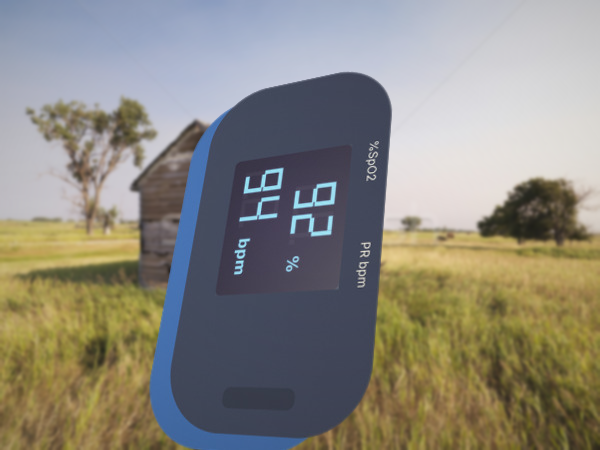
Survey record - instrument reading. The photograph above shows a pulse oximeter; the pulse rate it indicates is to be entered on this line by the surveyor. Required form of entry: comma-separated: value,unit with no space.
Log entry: 94,bpm
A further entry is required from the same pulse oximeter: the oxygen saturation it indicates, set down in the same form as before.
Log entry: 92,%
